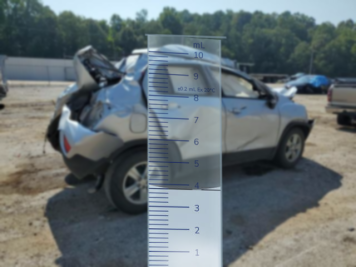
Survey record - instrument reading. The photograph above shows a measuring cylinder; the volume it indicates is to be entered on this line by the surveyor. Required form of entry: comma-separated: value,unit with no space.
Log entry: 3.8,mL
